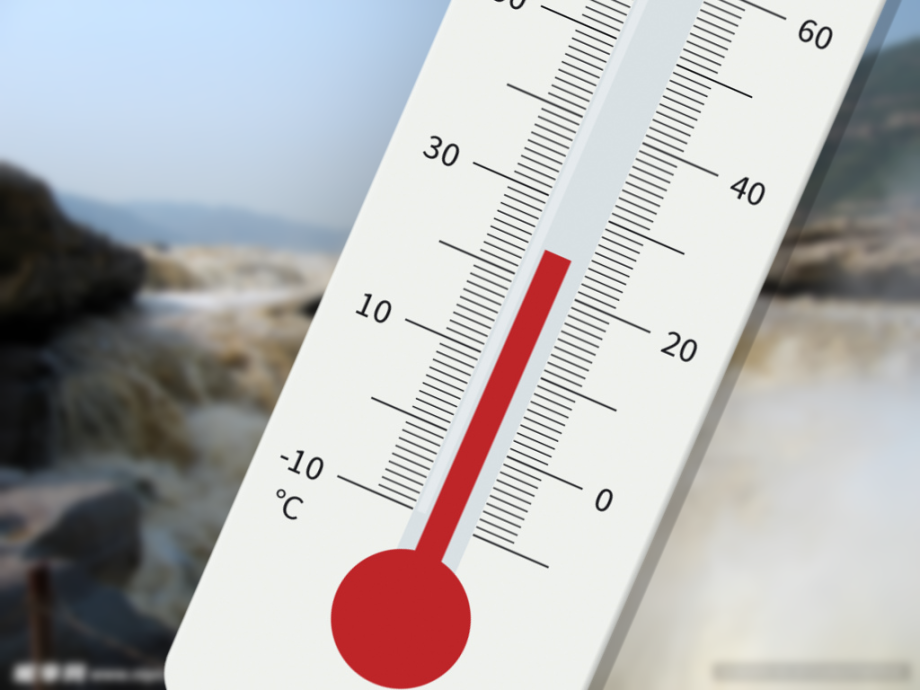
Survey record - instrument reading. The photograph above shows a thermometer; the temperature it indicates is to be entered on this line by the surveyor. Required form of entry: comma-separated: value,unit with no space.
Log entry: 24,°C
